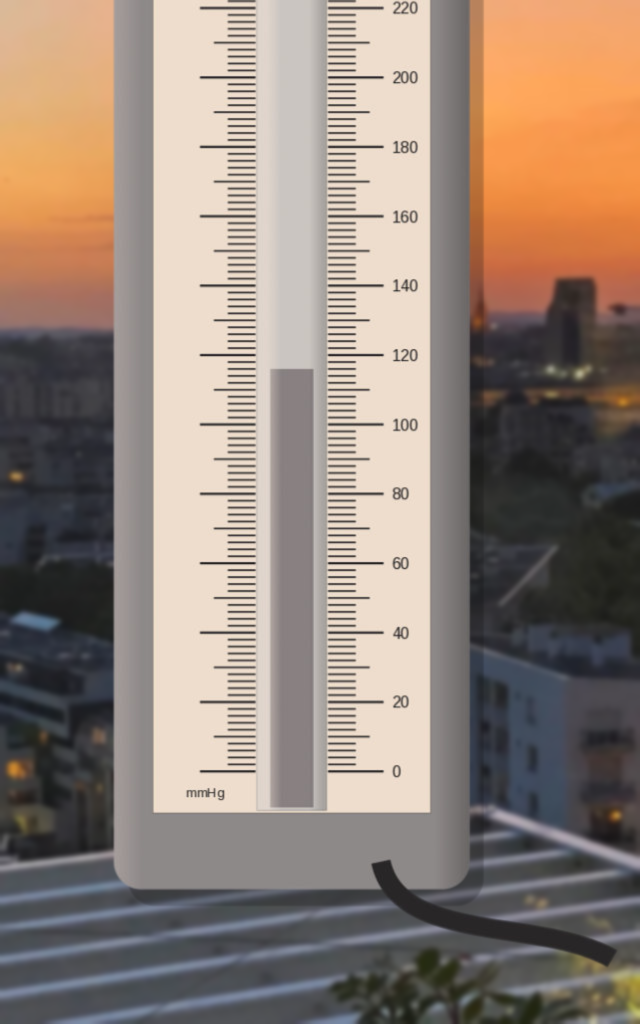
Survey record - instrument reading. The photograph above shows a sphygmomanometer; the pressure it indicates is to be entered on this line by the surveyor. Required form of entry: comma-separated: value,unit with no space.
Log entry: 116,mmHg
